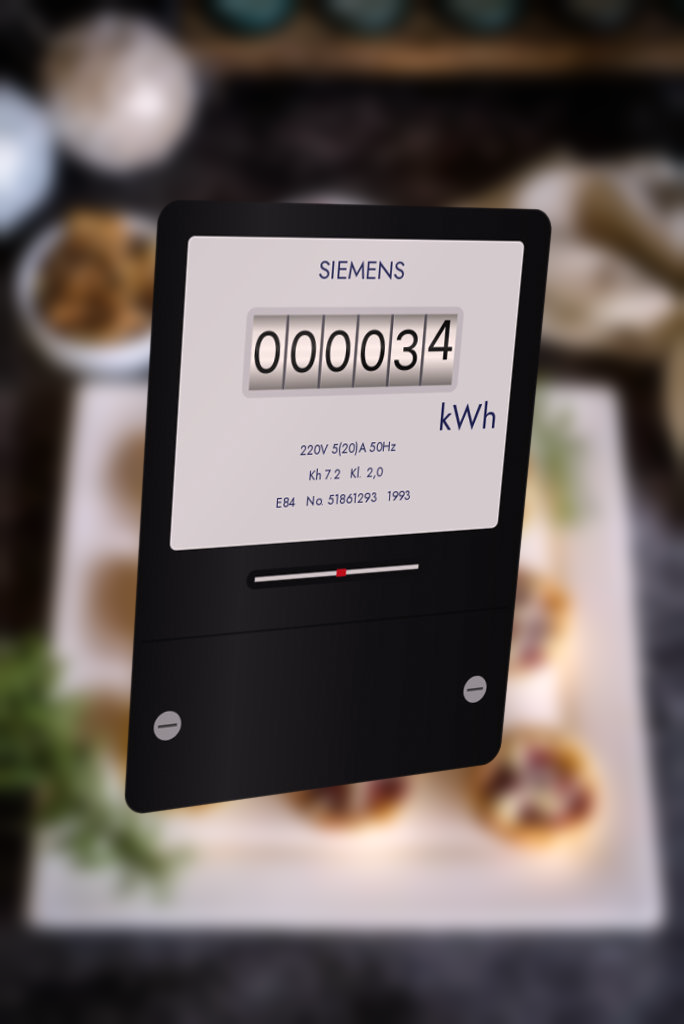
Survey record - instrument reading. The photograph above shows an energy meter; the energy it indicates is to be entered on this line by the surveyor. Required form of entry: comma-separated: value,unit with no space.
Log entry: 34,kWh
